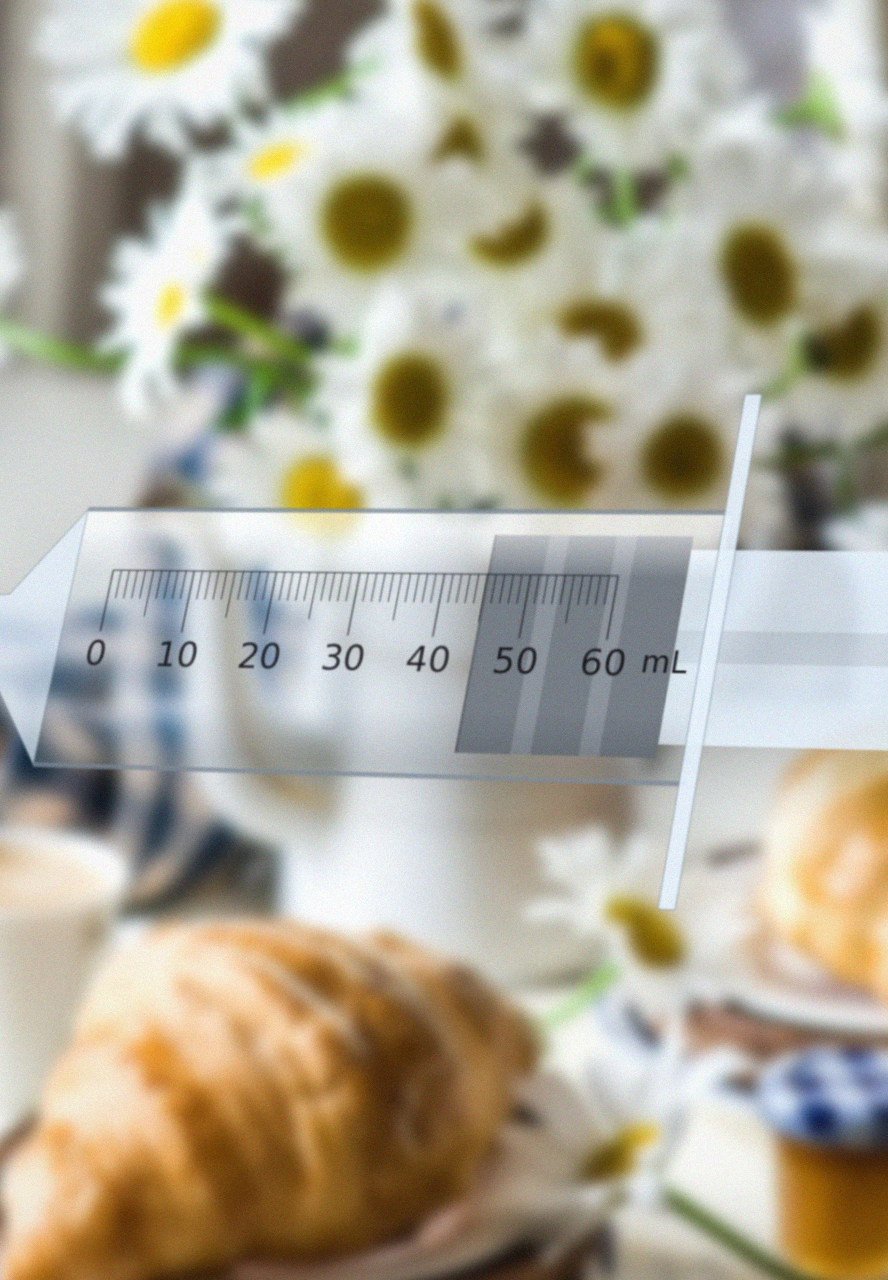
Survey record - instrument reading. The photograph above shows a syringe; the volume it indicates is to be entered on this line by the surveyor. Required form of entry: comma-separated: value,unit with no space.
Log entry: 45,mL
